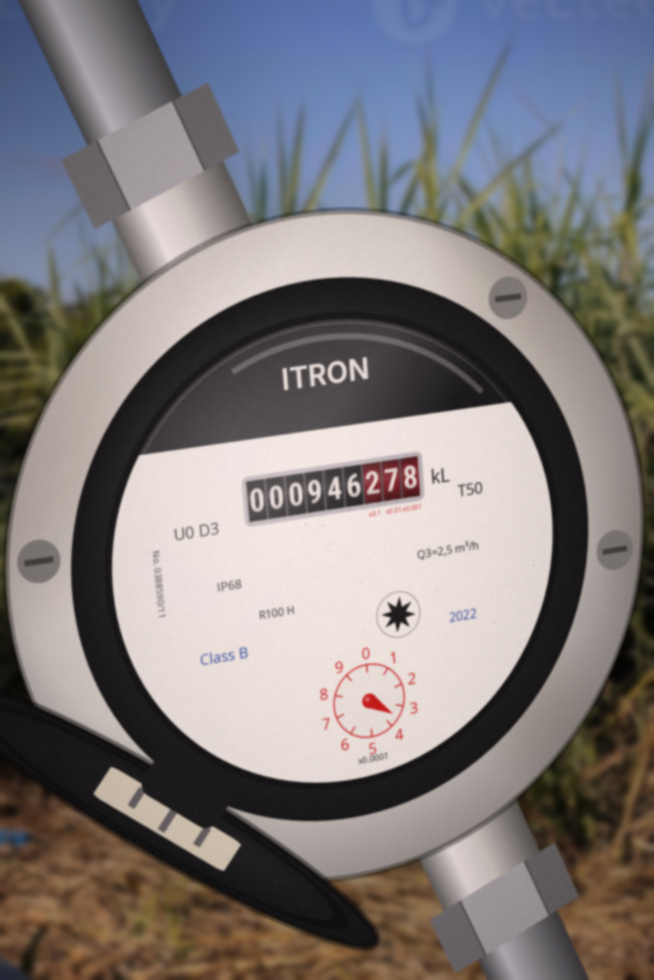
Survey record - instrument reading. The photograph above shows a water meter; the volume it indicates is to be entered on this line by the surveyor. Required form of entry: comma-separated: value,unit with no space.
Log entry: 946.2783,kL
